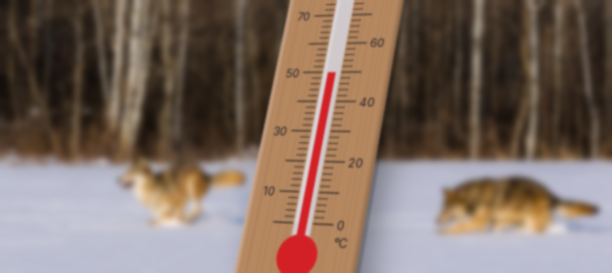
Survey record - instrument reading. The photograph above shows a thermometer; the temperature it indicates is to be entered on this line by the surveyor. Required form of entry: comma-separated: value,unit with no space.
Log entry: 50,°C
